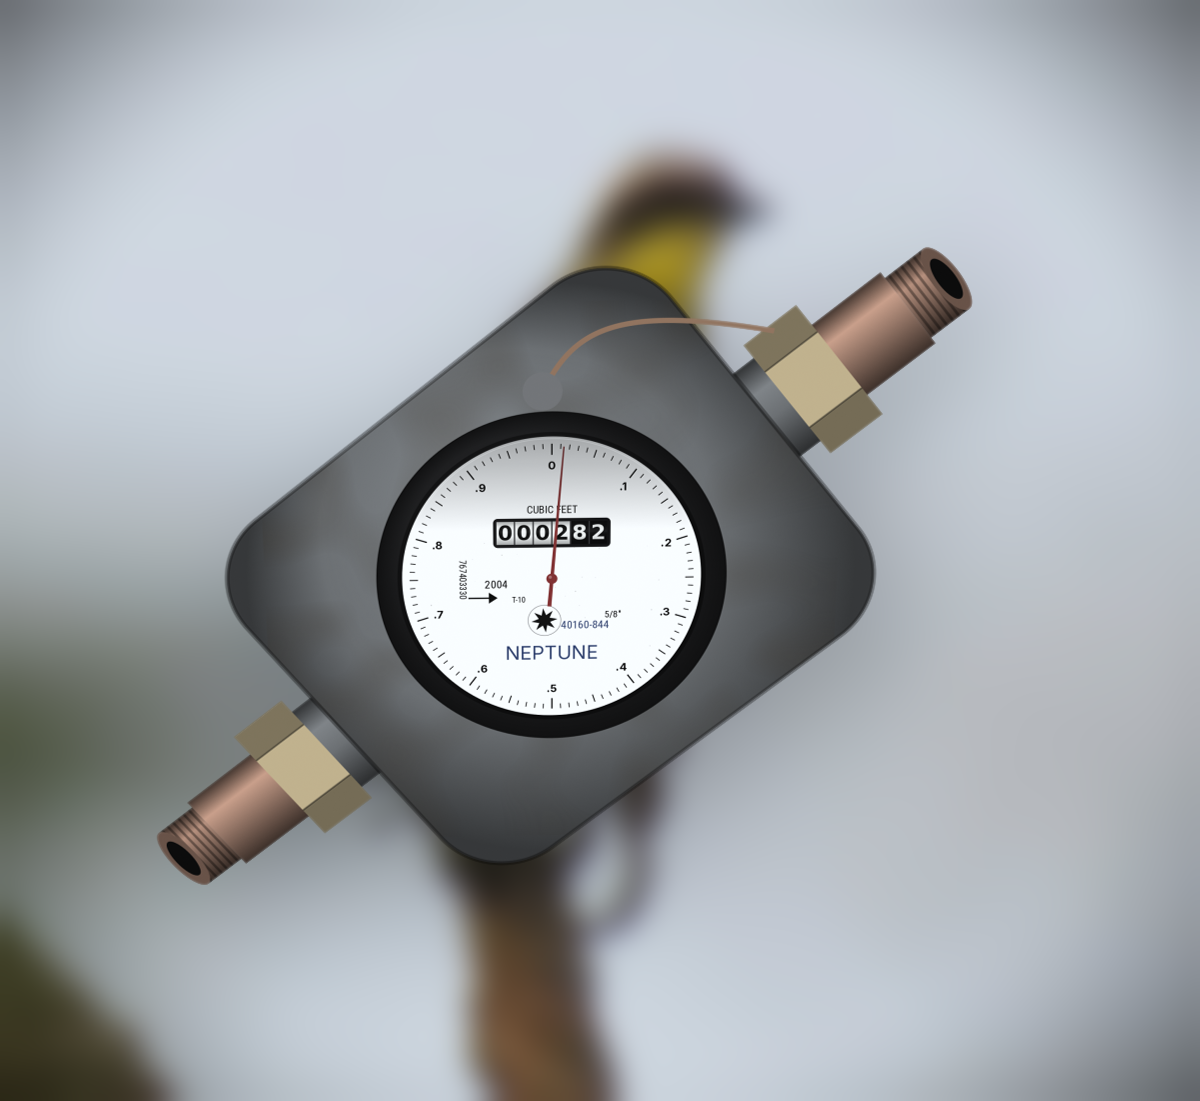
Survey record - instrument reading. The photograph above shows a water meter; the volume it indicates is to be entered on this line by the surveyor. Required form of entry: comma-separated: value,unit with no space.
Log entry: 282.01,ft³
